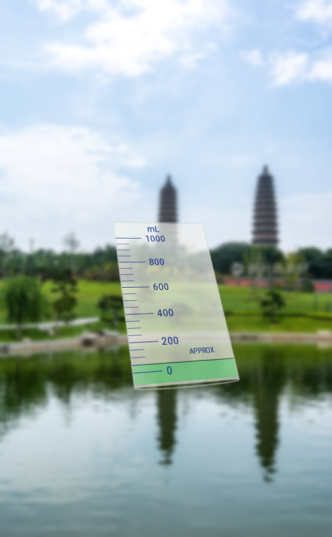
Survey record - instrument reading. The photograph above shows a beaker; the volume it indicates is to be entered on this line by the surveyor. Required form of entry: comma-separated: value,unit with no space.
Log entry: 50,mL
